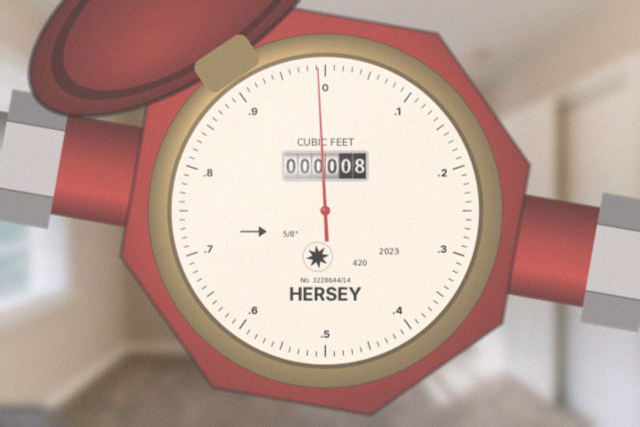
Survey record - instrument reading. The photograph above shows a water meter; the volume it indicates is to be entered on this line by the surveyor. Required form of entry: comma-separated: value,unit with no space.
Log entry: 7.99,ft³
